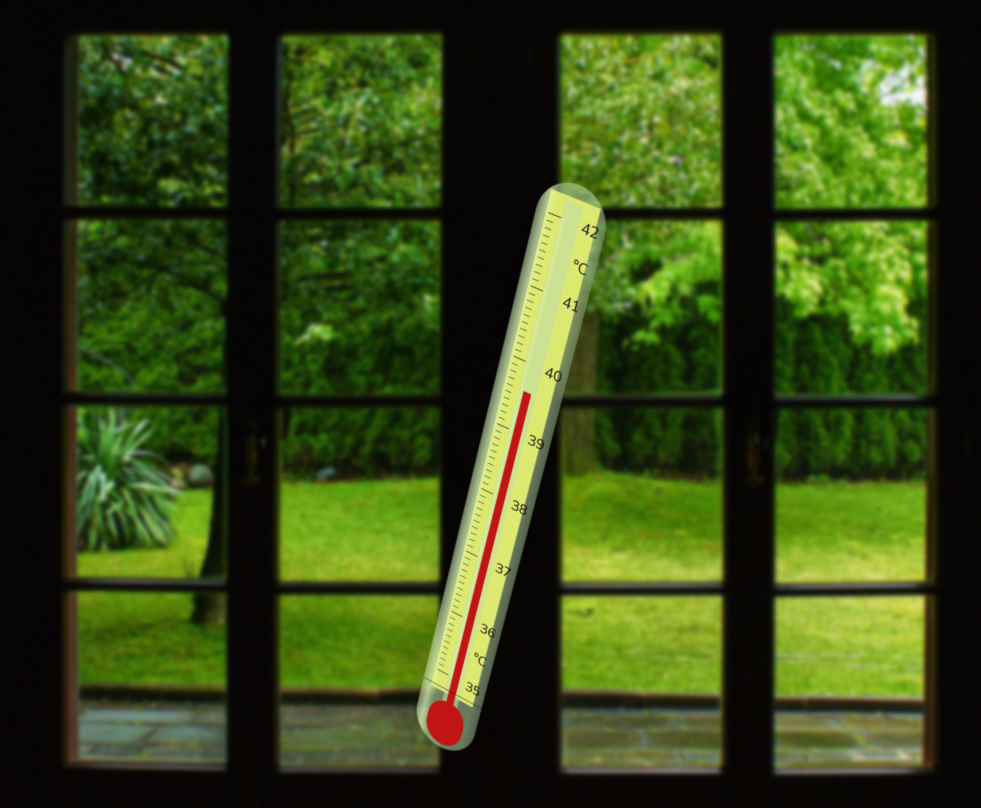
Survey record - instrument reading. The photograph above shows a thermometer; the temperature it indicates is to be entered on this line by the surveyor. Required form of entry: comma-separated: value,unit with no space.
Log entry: 39.6,°C
